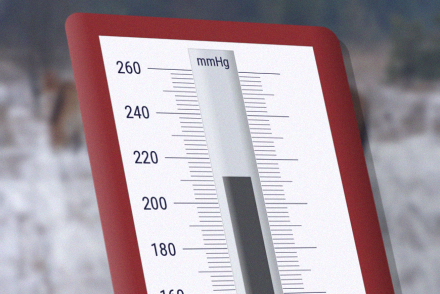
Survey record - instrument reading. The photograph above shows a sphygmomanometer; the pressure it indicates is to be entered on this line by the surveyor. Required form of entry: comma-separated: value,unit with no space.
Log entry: 212,mmHg
